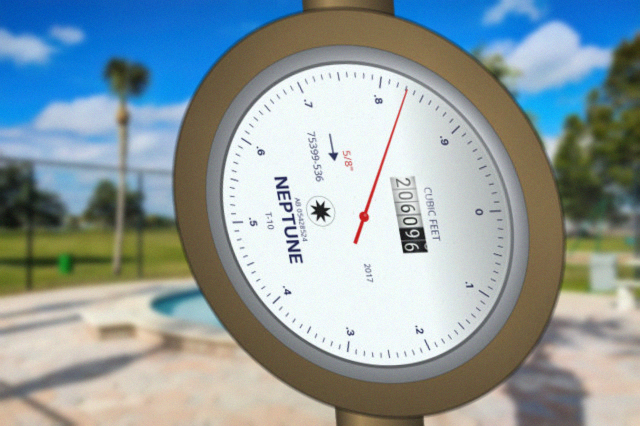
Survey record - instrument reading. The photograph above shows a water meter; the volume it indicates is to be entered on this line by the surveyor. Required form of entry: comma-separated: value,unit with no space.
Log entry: 206095.83,ft³
